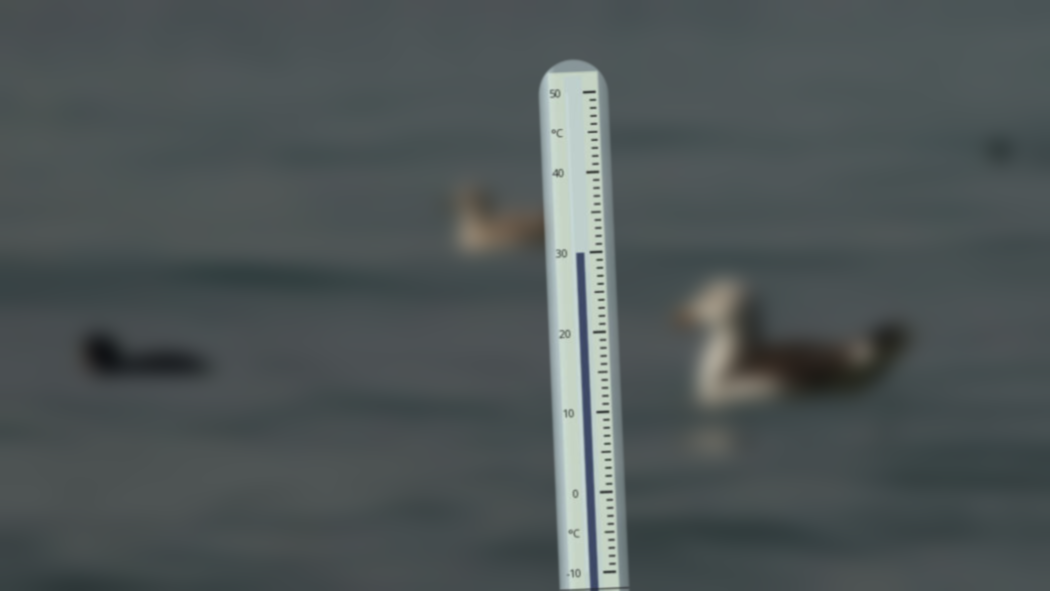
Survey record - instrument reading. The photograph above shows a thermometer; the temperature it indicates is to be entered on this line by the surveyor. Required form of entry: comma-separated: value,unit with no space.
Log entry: 30,°C
